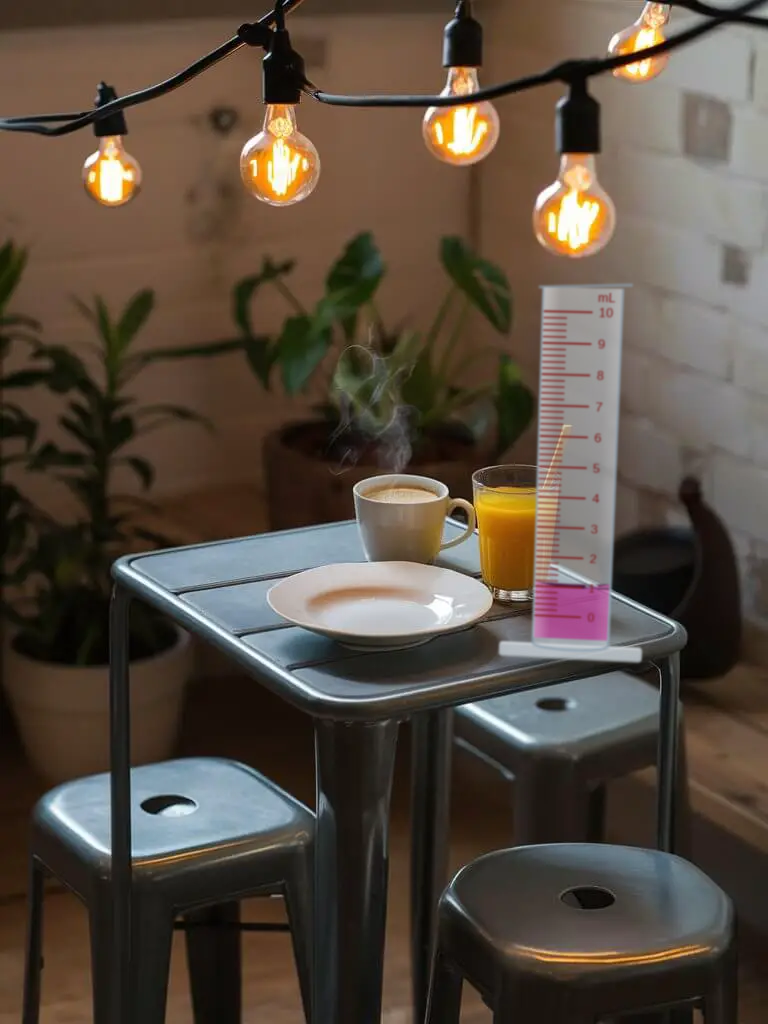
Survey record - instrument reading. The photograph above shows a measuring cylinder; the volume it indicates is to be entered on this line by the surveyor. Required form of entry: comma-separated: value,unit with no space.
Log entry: 1,mL
